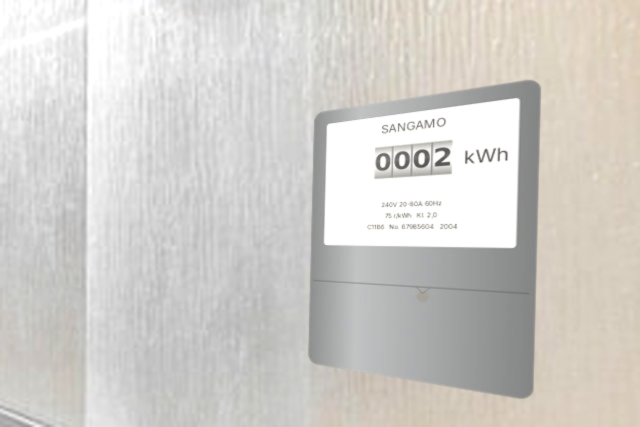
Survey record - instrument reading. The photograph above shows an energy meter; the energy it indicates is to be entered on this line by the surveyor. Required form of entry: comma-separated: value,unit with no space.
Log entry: 2,kWh
